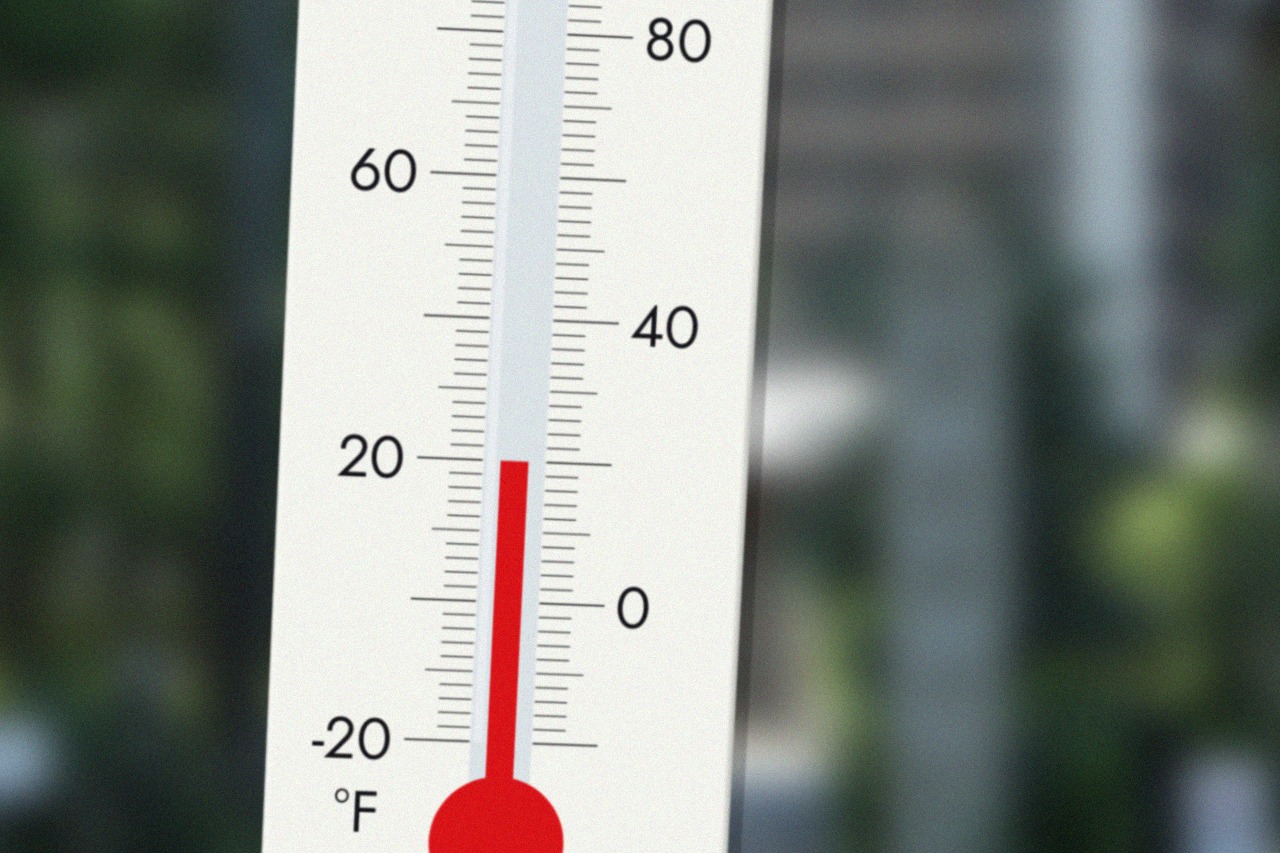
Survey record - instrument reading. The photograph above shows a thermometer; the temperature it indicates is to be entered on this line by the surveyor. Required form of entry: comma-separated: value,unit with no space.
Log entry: 20,°F
